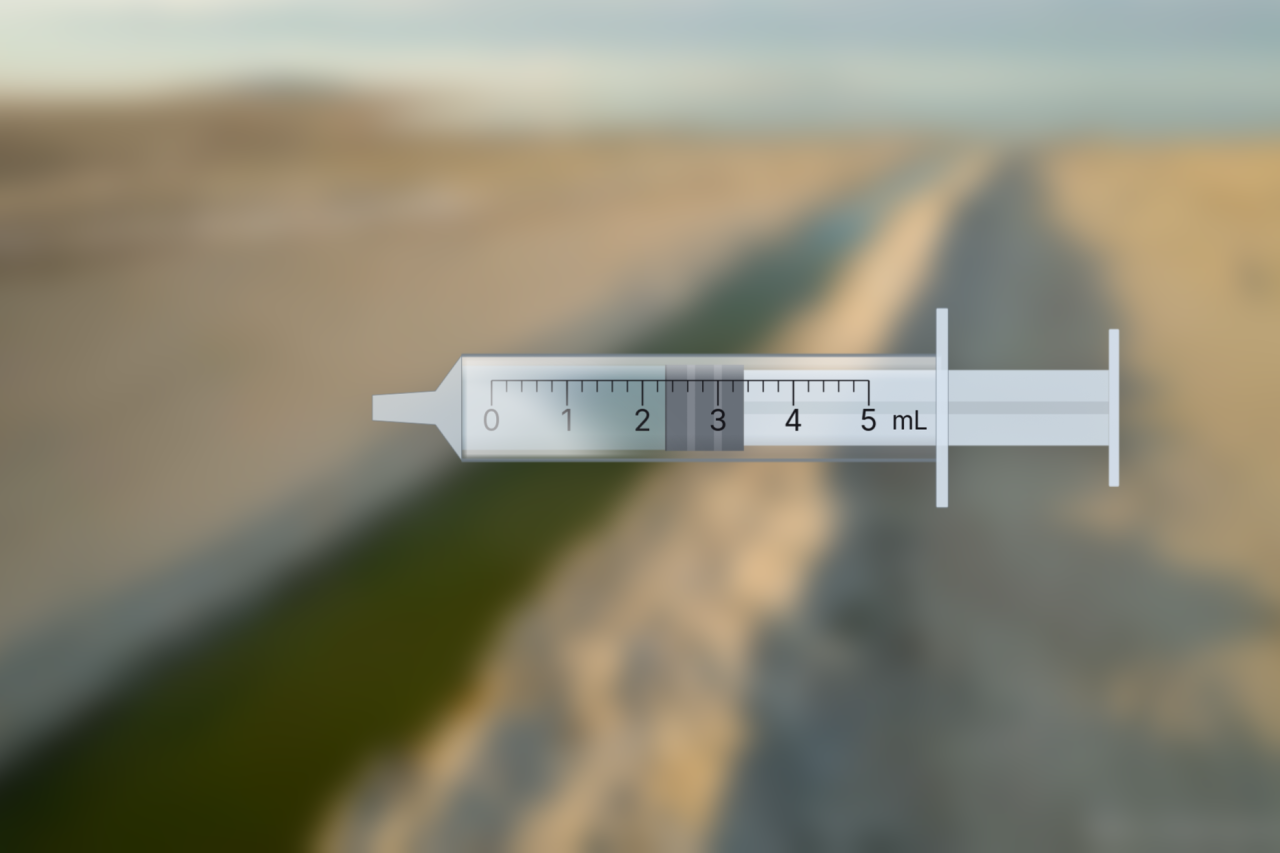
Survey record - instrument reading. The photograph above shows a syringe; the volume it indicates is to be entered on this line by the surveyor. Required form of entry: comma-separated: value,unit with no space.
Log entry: 2.3,mL
